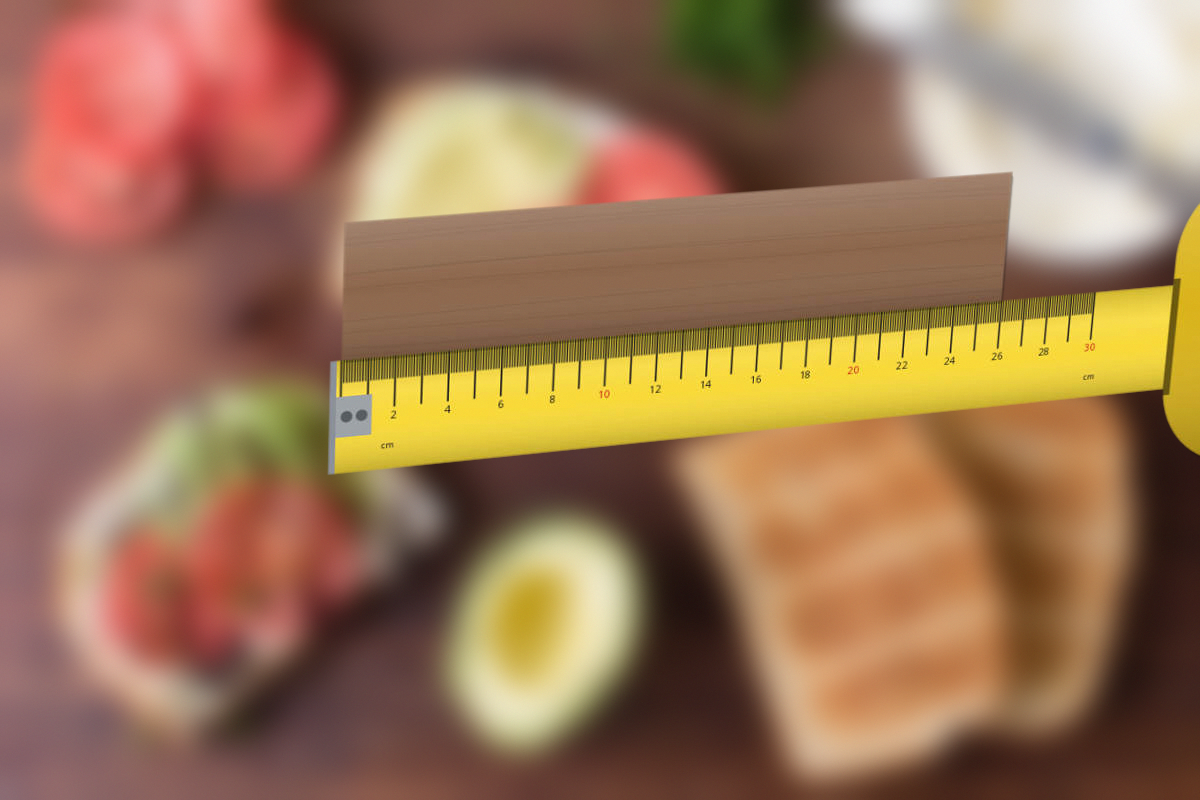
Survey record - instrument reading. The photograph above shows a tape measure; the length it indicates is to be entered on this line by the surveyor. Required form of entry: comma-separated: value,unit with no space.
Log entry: 26,cm
